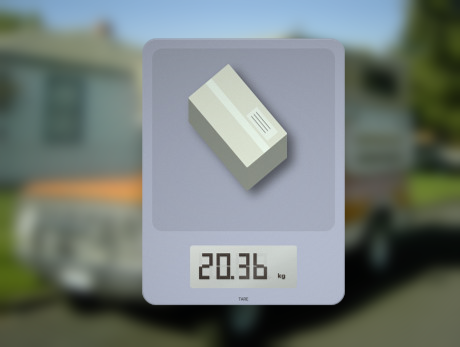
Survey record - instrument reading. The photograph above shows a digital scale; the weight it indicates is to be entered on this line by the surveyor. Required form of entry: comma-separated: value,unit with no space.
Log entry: 20.36,kg
